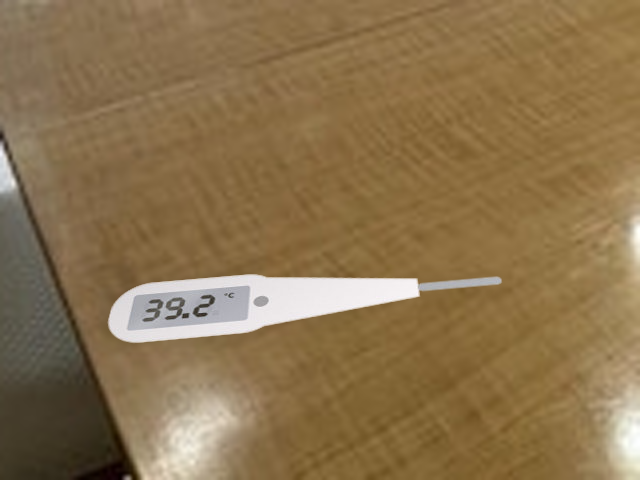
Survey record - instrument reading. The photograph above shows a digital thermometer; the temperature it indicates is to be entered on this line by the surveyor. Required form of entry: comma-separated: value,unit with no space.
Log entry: 39.2,°C
